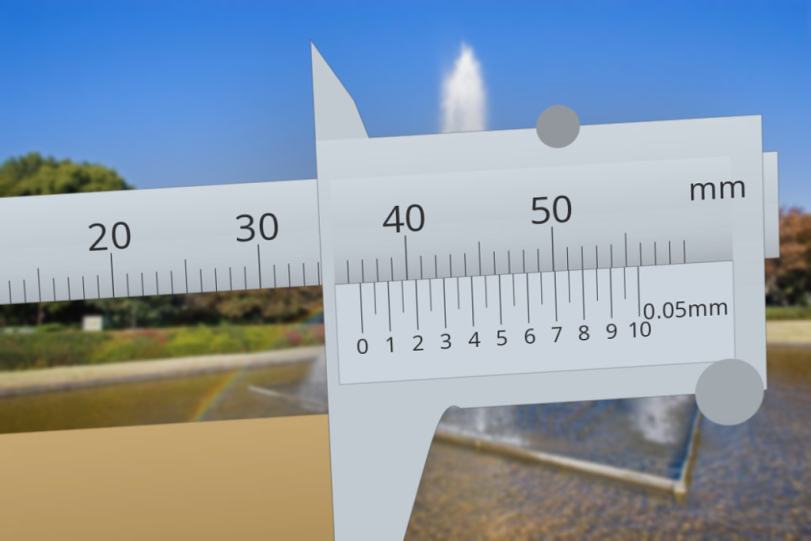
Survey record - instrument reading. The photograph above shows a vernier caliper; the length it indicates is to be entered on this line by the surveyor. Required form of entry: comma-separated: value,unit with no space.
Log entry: 36.8,mm
